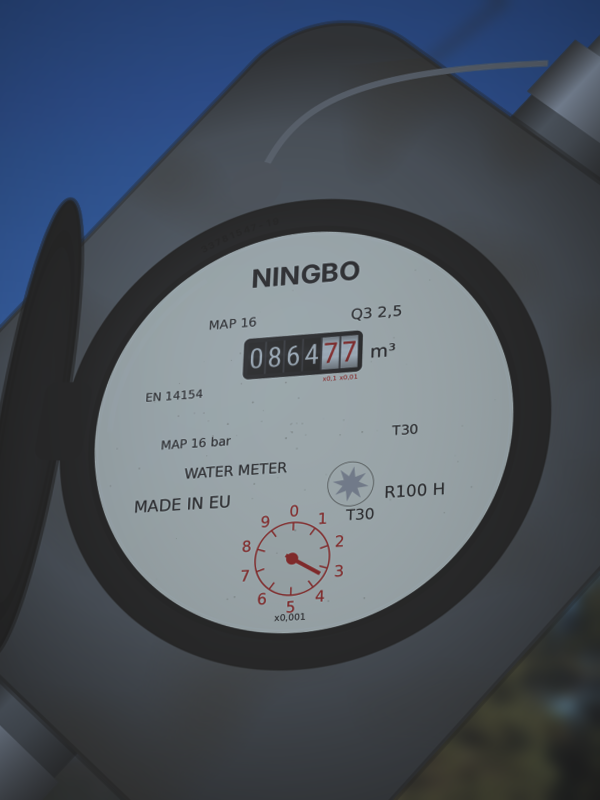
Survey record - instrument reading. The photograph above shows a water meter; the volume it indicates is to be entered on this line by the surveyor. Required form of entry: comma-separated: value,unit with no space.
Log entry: 864.773,m³
